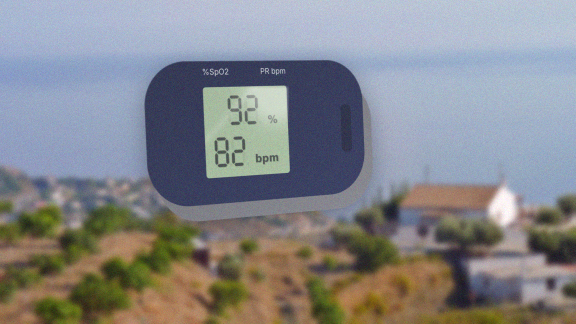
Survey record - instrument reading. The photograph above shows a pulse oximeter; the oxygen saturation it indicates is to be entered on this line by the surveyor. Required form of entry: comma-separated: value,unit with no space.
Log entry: 92,%
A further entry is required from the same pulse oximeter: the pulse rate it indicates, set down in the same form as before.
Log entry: 82,bpm
